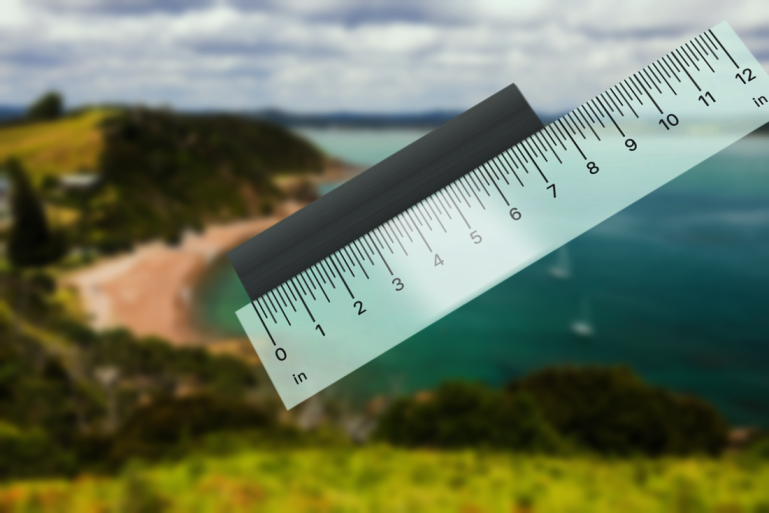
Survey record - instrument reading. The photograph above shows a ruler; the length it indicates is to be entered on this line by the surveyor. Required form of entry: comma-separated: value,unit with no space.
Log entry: 7.625,in
